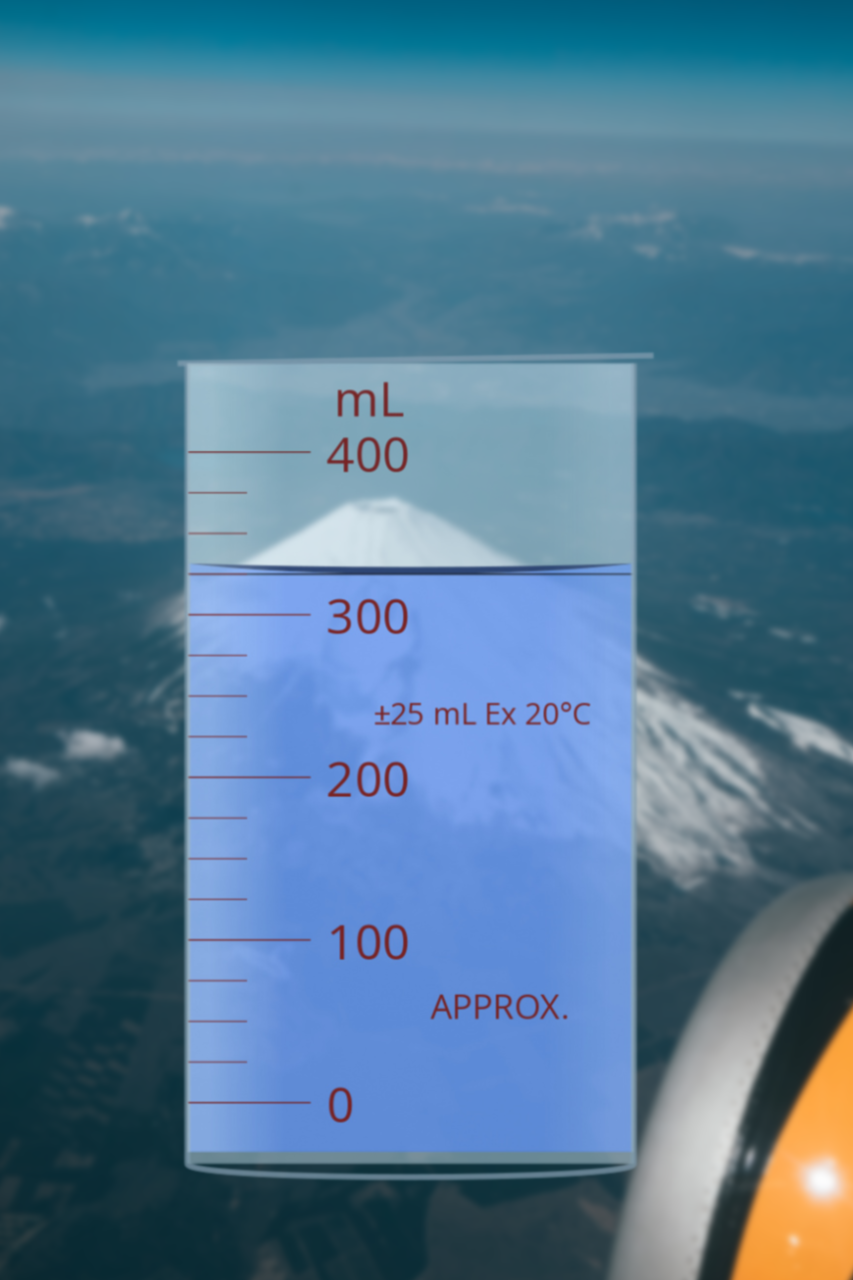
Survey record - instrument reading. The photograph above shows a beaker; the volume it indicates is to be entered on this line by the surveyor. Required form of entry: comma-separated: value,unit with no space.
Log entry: 325,mL
